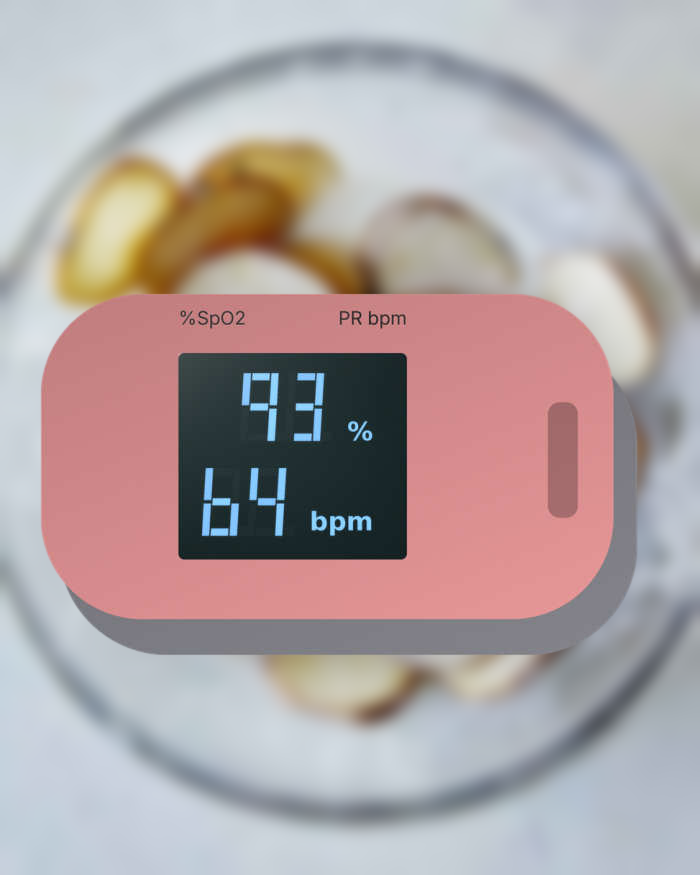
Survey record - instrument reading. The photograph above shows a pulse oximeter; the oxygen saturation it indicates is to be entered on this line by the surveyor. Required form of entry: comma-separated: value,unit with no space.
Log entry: 93,%
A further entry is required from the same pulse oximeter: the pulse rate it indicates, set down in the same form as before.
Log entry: 64,bpm
